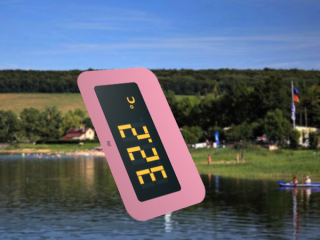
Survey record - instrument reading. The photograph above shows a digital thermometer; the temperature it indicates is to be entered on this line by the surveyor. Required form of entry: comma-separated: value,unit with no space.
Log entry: 32.2,°C
